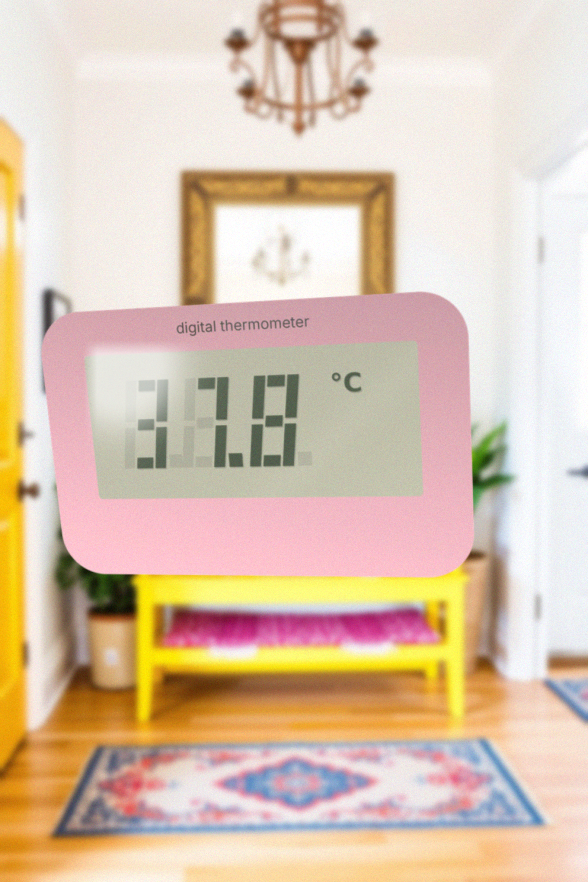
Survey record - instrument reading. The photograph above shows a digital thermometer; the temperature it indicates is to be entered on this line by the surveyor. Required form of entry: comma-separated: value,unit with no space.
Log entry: 37.8,°C
